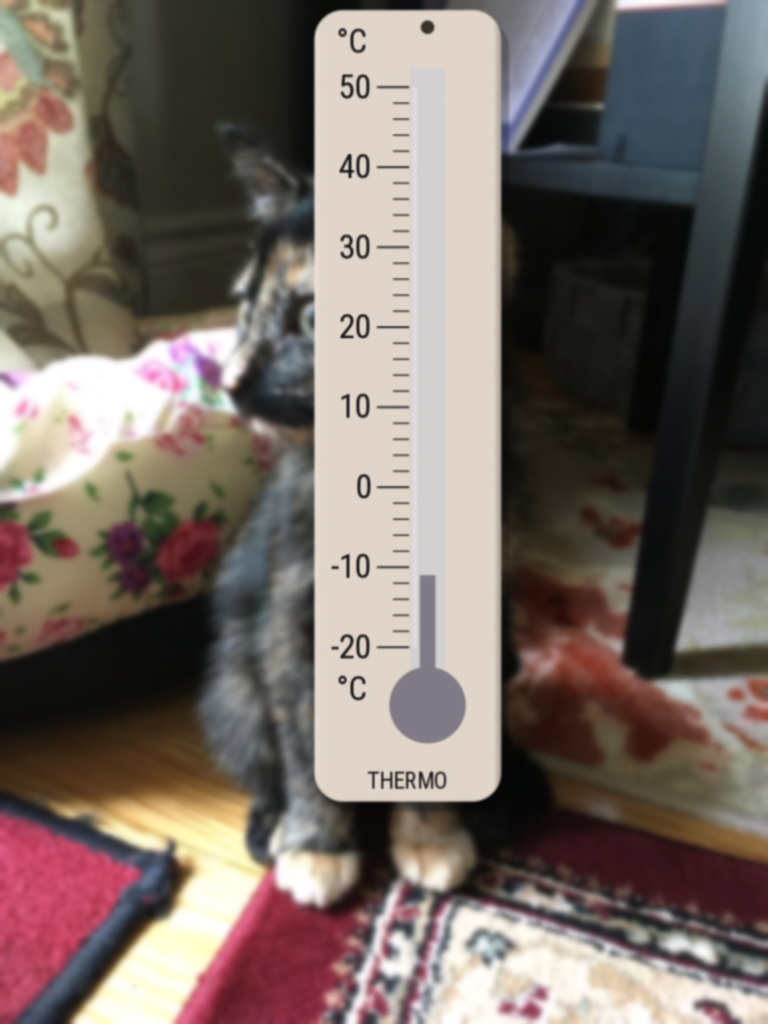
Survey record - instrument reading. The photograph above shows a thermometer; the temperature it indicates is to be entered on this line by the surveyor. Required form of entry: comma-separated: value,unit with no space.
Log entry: -11,°C
